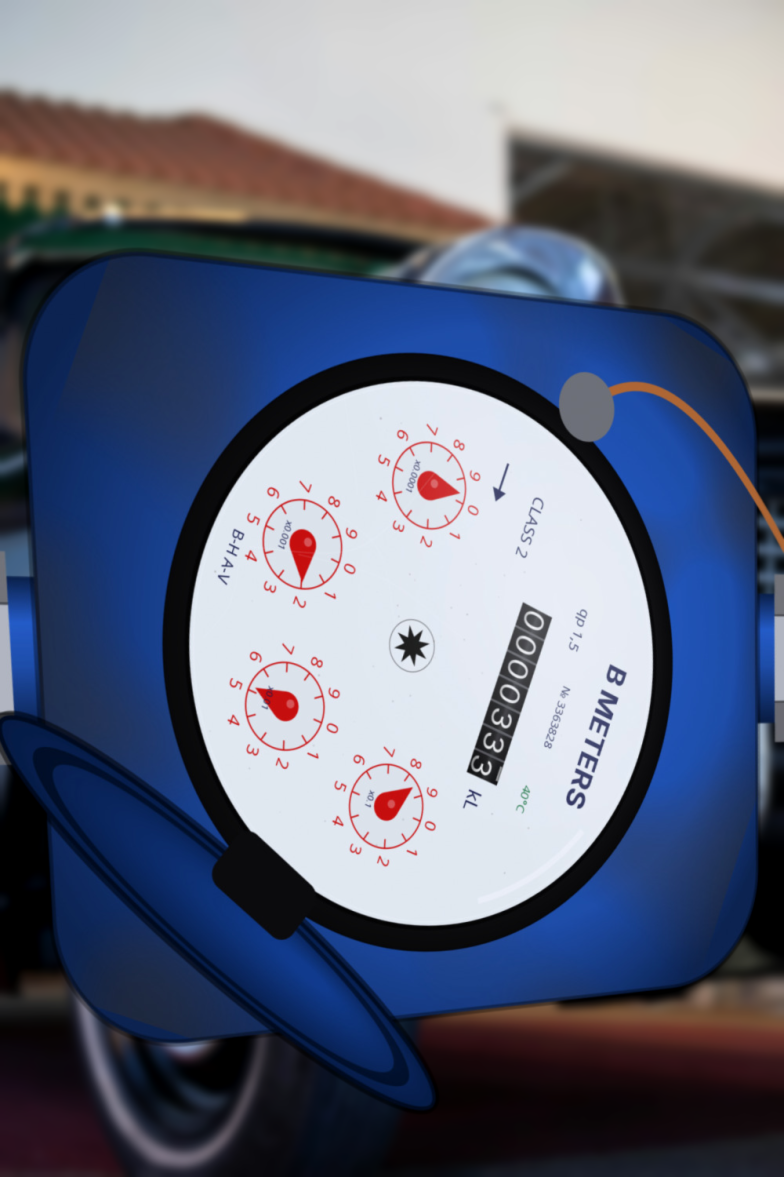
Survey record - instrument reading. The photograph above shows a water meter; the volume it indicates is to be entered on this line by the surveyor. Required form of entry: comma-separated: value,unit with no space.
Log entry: 332.8519,kL
